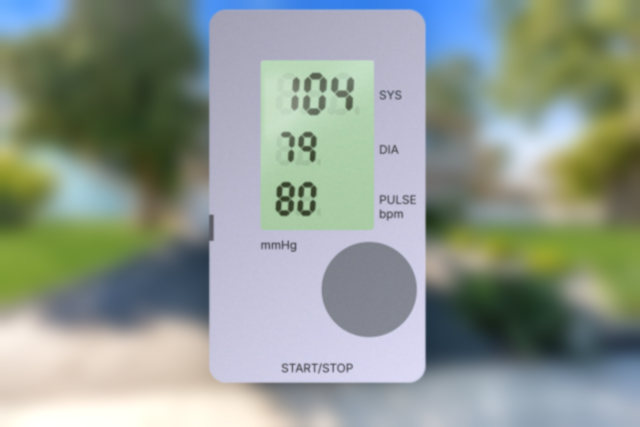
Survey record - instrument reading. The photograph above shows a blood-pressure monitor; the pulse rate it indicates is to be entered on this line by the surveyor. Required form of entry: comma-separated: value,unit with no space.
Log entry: 80,bpm
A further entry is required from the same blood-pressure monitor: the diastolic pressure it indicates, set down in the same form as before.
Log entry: 79,mmHg
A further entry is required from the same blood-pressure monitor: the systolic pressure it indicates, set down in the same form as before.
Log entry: 104,mmHg
